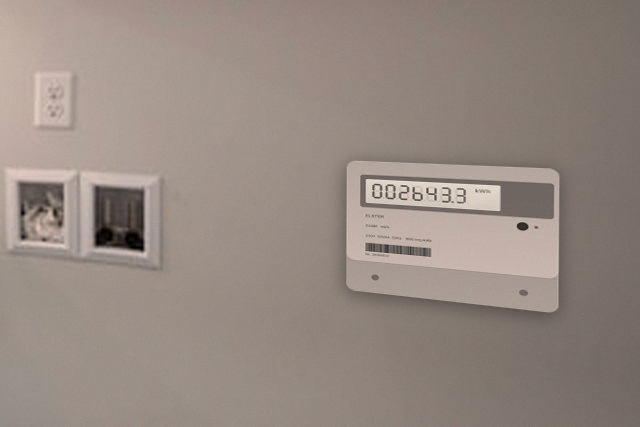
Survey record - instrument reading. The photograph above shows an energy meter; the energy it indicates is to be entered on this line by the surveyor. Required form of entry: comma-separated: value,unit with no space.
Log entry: 2643.3,kWh
